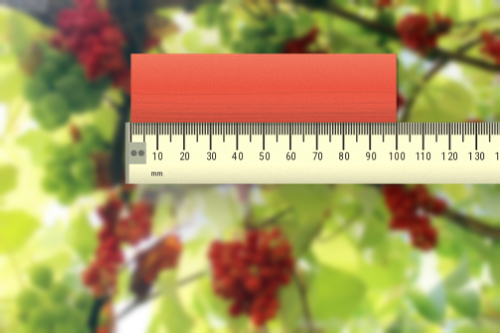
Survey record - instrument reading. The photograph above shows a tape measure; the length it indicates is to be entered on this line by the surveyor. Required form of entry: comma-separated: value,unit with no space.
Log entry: 100,mm
